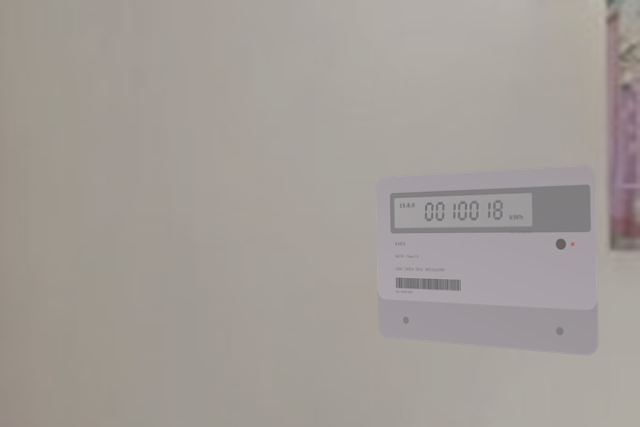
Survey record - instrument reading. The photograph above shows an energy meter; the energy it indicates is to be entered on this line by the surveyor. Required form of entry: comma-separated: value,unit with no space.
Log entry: 10018,kWh
